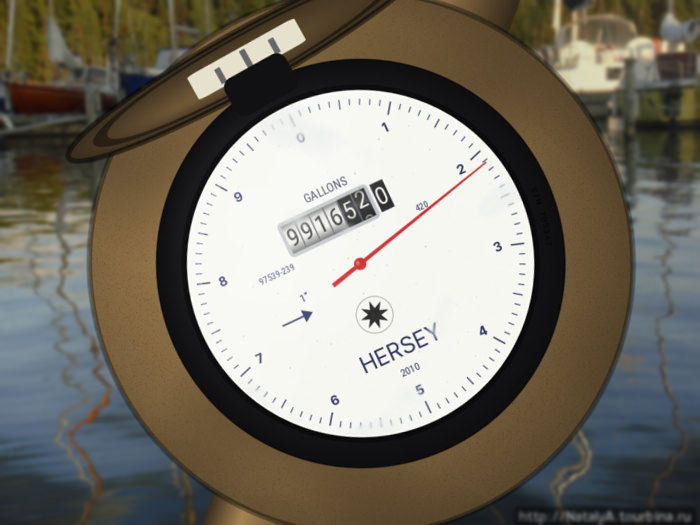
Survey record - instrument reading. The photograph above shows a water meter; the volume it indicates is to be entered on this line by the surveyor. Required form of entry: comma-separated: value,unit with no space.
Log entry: 9916522.1,gal
